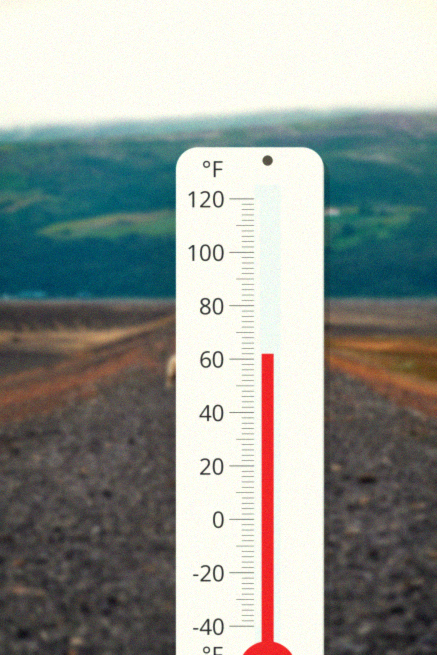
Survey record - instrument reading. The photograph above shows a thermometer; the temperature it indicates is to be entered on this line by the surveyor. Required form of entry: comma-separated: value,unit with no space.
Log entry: 62,°F
